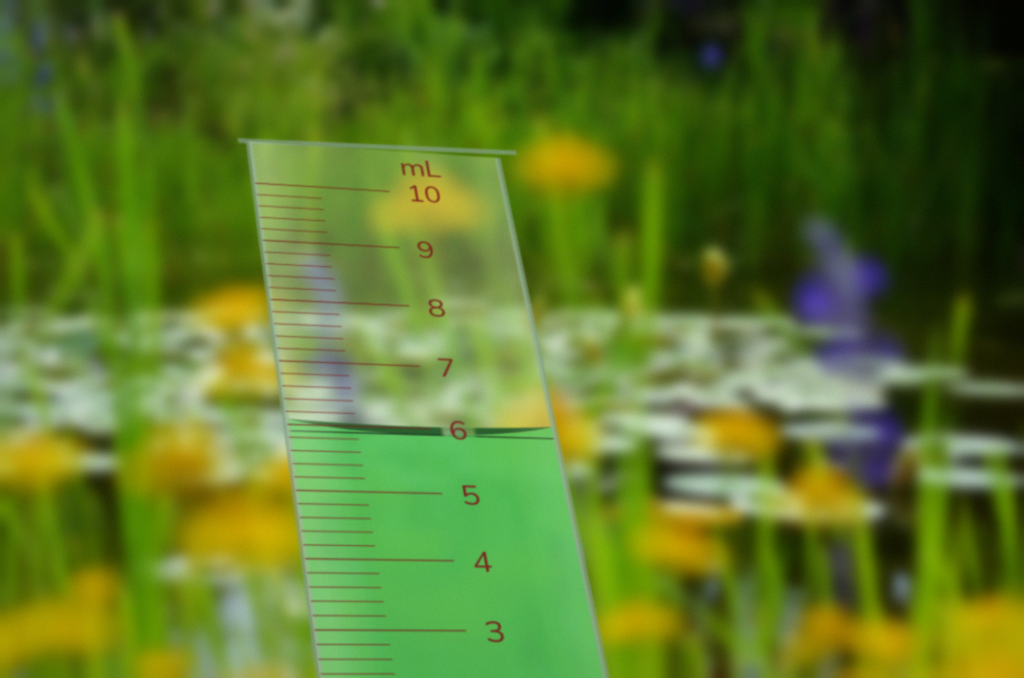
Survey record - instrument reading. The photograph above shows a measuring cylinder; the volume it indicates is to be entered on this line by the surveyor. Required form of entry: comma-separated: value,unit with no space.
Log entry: 5.9,mL
